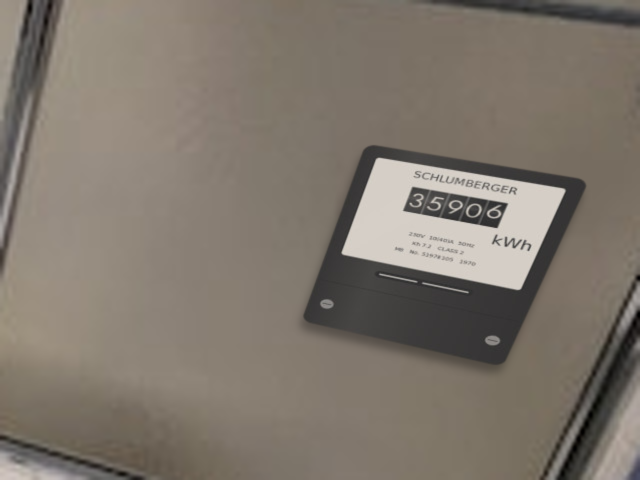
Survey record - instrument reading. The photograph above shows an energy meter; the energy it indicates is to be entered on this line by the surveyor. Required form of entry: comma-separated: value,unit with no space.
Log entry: 35906,kWh
